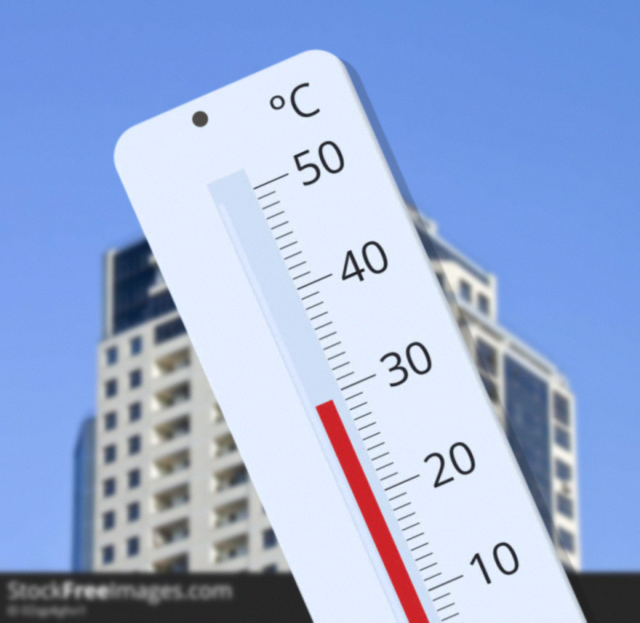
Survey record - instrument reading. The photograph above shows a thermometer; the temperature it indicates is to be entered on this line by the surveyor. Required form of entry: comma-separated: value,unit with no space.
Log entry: 29.5,°C
